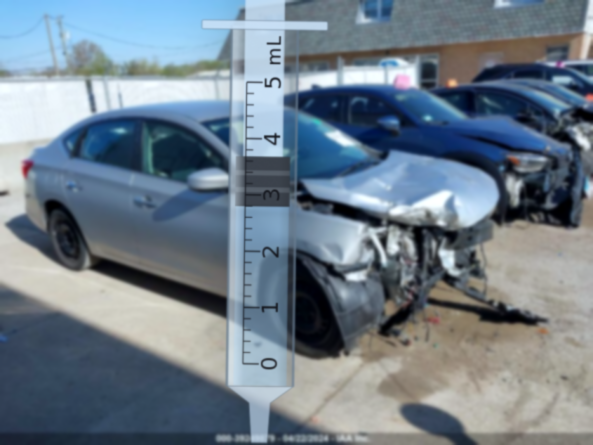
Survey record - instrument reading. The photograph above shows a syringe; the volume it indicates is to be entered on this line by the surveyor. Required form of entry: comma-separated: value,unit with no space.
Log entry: 2.8,mL
